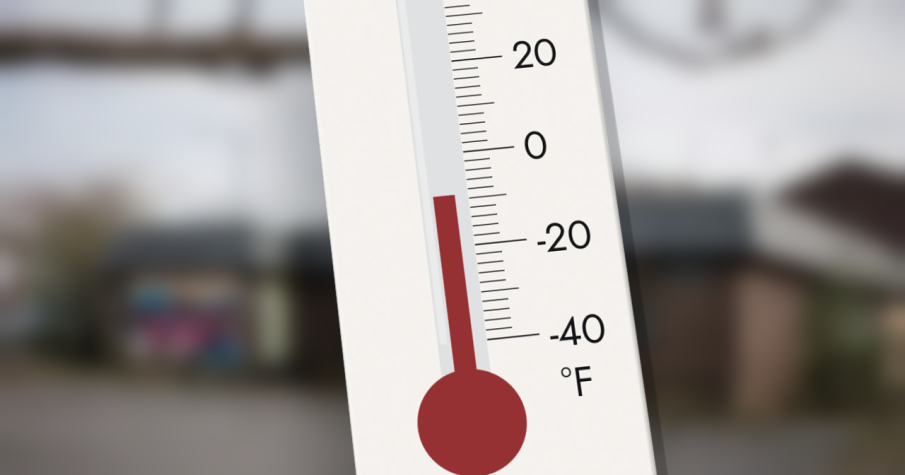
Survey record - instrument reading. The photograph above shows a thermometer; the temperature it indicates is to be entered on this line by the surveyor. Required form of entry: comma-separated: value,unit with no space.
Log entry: -9,°F
